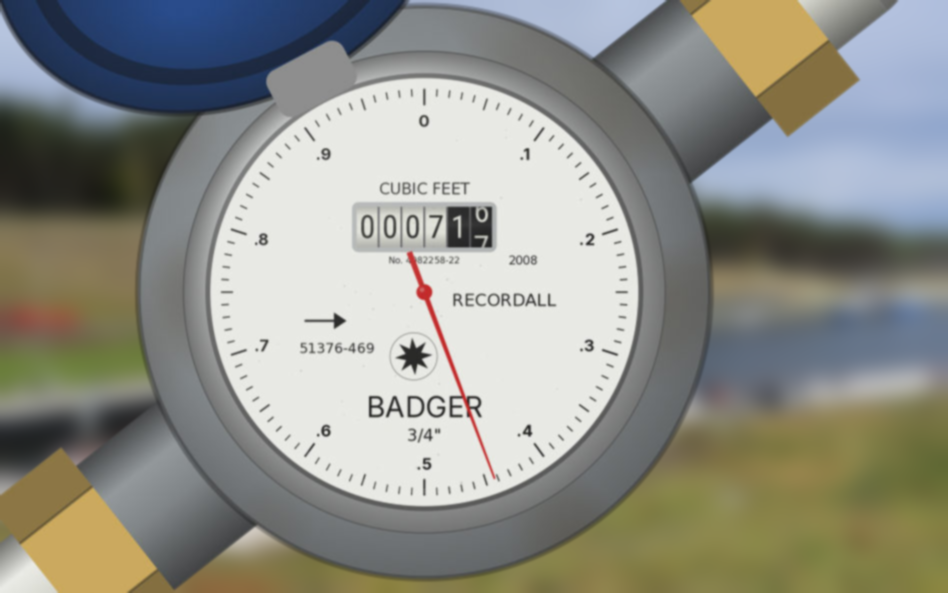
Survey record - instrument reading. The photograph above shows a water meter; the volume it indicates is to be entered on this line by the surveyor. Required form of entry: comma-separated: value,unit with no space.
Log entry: 716.44,ft³
